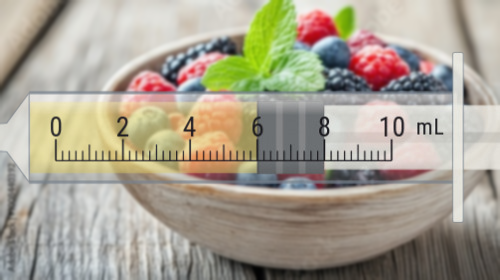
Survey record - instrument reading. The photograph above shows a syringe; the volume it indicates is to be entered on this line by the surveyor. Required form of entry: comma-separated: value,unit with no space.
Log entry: 6,mL
